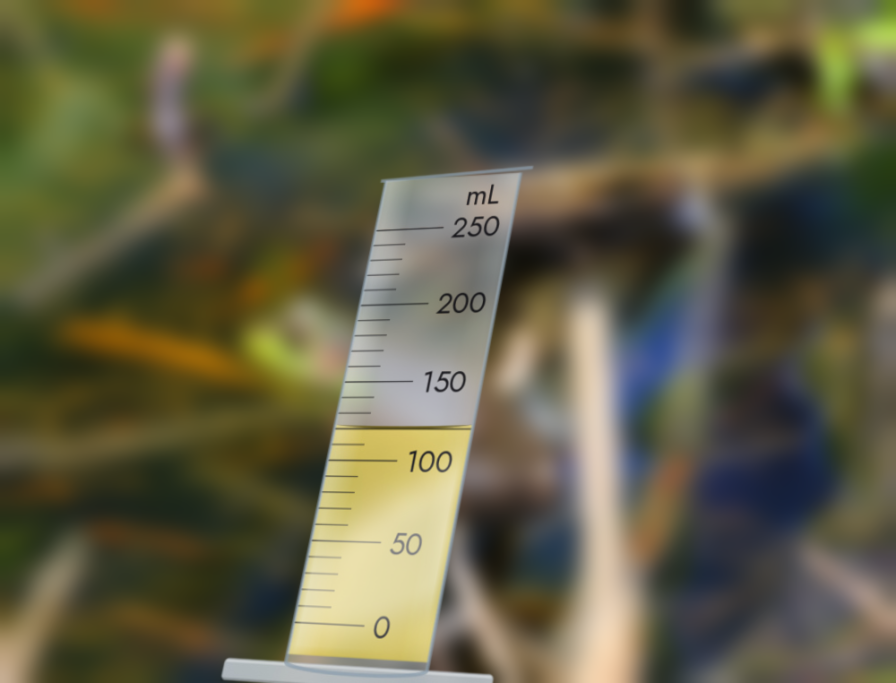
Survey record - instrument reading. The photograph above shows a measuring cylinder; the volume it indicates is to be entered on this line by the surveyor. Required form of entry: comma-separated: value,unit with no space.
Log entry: 120,mL
